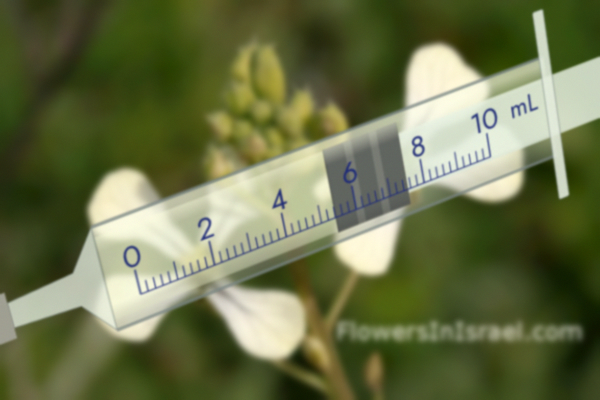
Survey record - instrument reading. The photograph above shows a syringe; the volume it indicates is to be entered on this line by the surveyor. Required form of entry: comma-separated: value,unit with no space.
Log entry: 5.4,mL
